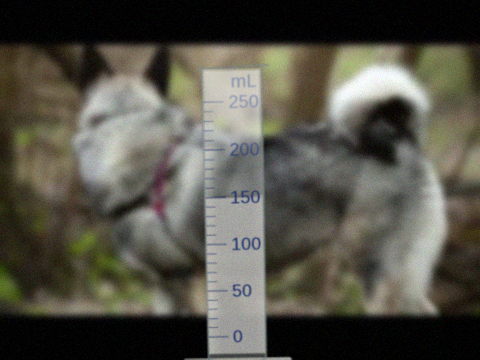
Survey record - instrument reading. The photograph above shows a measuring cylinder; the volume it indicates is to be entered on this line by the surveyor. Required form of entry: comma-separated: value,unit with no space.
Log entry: 150,mL
